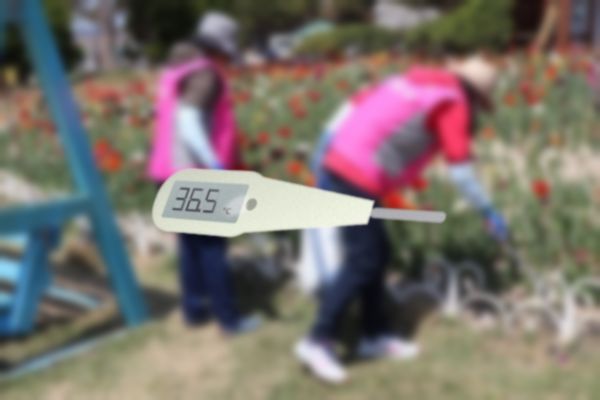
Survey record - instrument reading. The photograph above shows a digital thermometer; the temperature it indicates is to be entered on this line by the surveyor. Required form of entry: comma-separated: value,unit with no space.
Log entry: 36.5,°C
